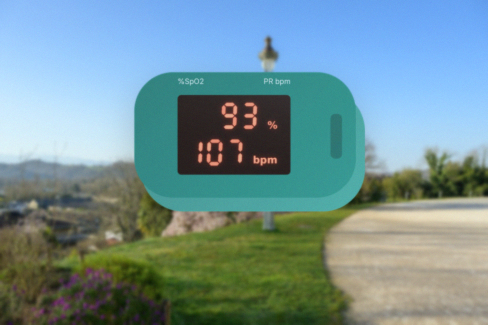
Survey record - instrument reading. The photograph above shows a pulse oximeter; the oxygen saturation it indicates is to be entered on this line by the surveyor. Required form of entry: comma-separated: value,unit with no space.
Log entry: 93,%
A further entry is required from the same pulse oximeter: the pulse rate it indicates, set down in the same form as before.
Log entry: 107,bpm
